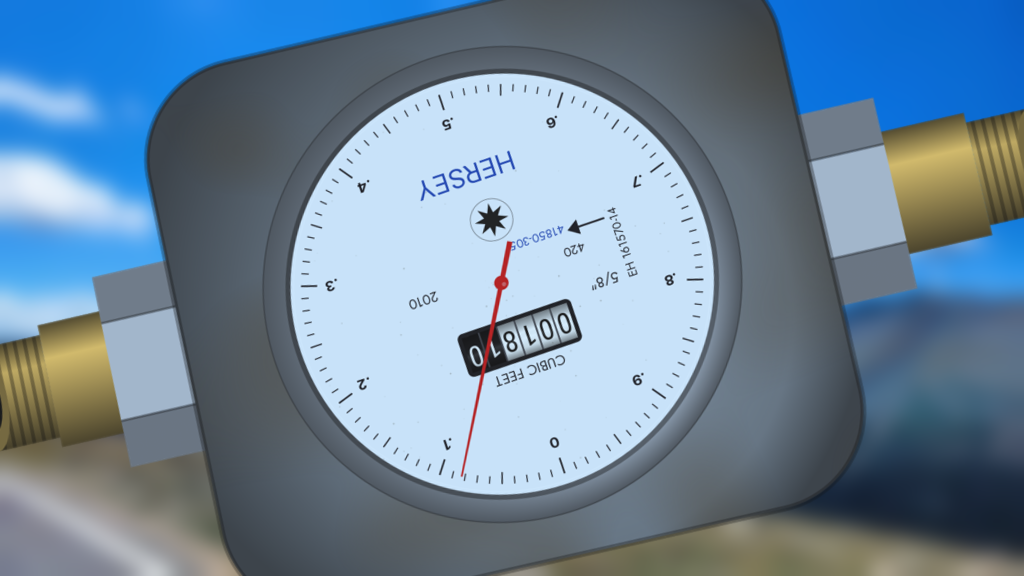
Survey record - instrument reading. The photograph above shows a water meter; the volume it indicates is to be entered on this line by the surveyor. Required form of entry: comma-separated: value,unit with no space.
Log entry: 1810.08,ft³
